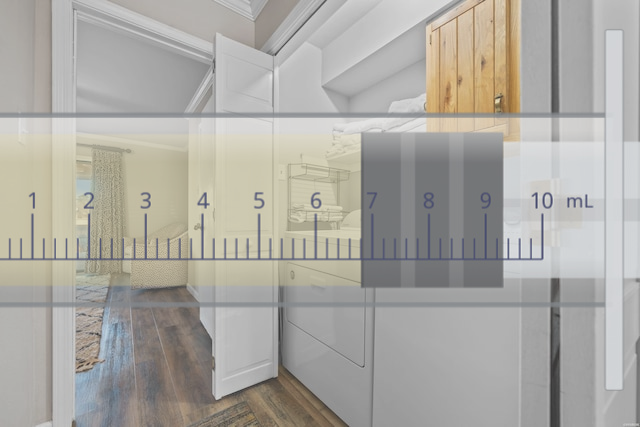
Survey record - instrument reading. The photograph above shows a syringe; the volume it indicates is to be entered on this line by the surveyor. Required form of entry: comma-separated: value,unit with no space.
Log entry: 6.8,mL
